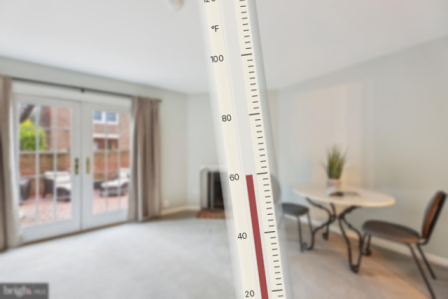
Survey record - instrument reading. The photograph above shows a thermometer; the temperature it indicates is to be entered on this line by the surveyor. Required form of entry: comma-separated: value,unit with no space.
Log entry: 60,°F
